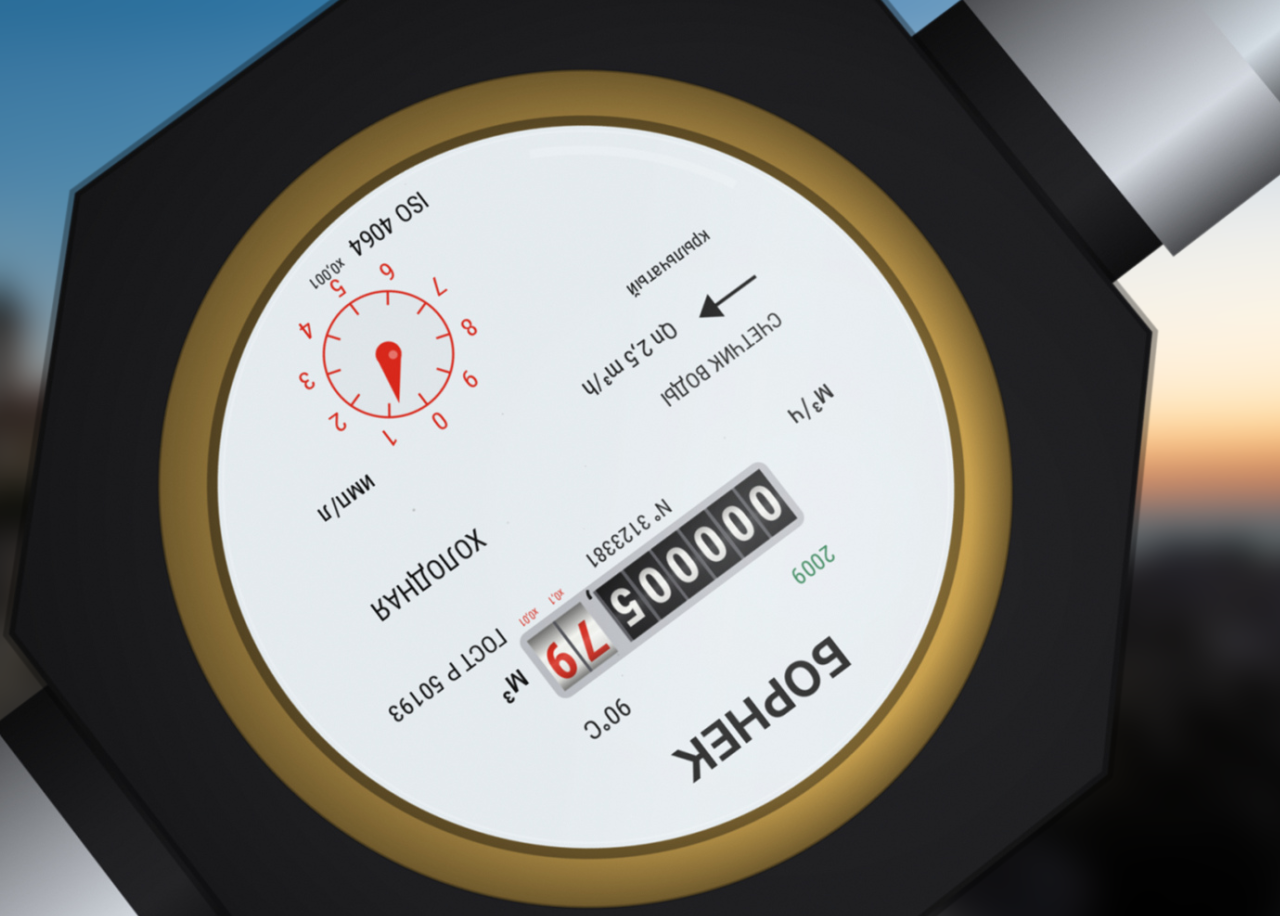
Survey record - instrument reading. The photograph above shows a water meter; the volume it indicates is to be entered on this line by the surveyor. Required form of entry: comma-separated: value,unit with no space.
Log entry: 5.790,m³
